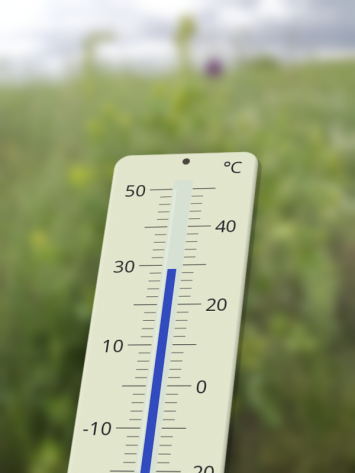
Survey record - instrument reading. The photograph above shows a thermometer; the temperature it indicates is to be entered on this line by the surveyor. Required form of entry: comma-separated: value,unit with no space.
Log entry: 29,°C
